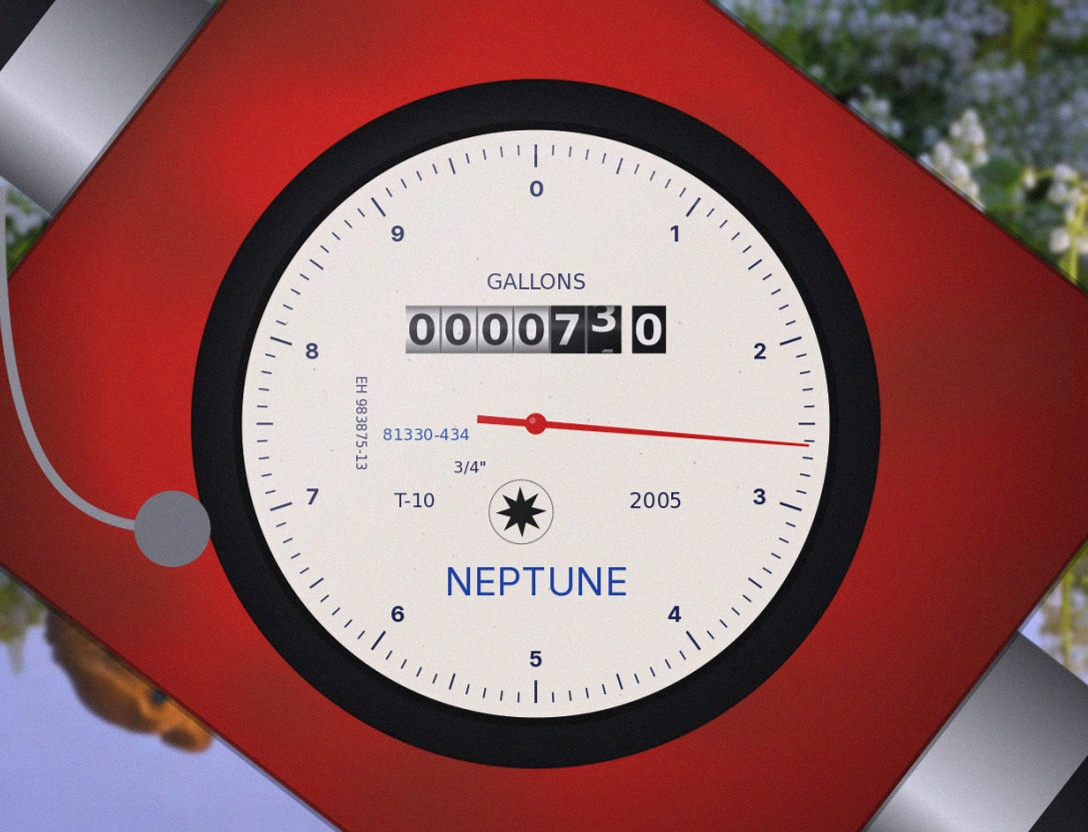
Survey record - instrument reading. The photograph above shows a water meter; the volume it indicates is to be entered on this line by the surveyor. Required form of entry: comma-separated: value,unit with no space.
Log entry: 732.6,gal
